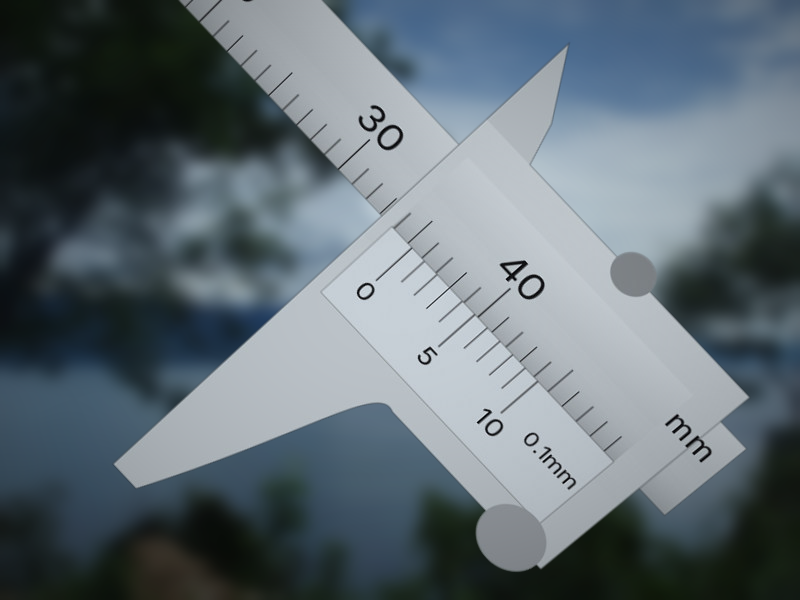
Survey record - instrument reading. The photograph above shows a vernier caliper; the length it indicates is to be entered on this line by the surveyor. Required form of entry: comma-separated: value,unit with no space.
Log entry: 35.3,mm
